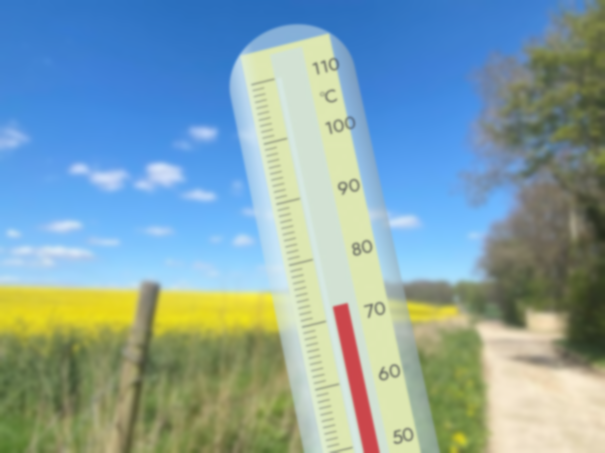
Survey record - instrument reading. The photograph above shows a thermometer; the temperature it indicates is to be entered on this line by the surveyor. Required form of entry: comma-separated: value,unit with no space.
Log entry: 72,°C
